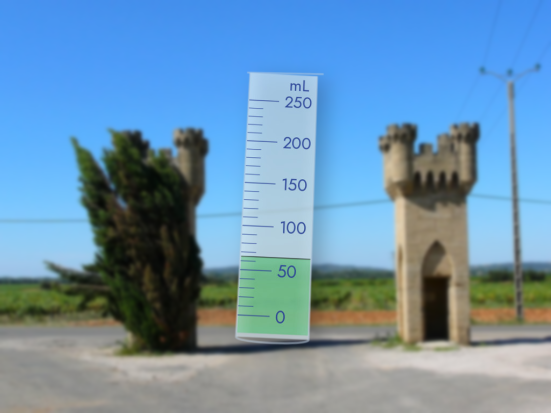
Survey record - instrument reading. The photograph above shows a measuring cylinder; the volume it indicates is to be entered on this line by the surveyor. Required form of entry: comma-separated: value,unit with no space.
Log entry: 65,mL
